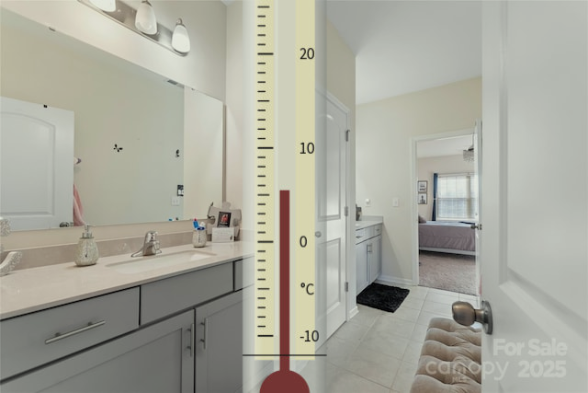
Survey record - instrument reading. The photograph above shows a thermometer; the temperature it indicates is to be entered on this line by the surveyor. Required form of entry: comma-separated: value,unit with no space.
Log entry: 5.5,°C
